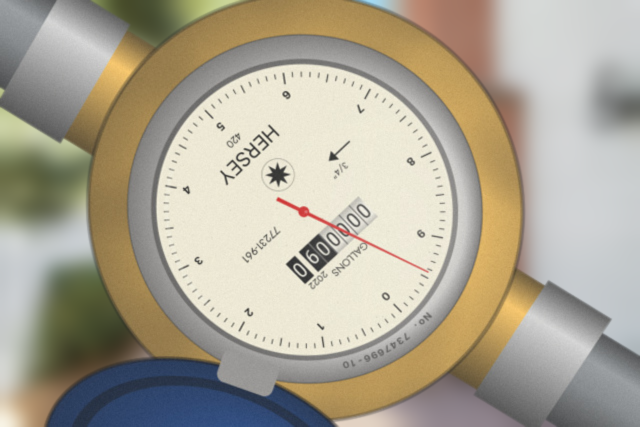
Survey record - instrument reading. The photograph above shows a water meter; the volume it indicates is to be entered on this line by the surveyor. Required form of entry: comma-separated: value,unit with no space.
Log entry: 89.4,gal
